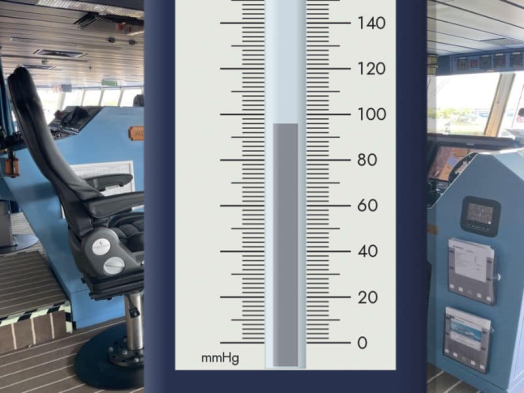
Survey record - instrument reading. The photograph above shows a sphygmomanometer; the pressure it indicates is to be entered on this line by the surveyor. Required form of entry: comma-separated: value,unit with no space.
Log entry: 96,mmHg
